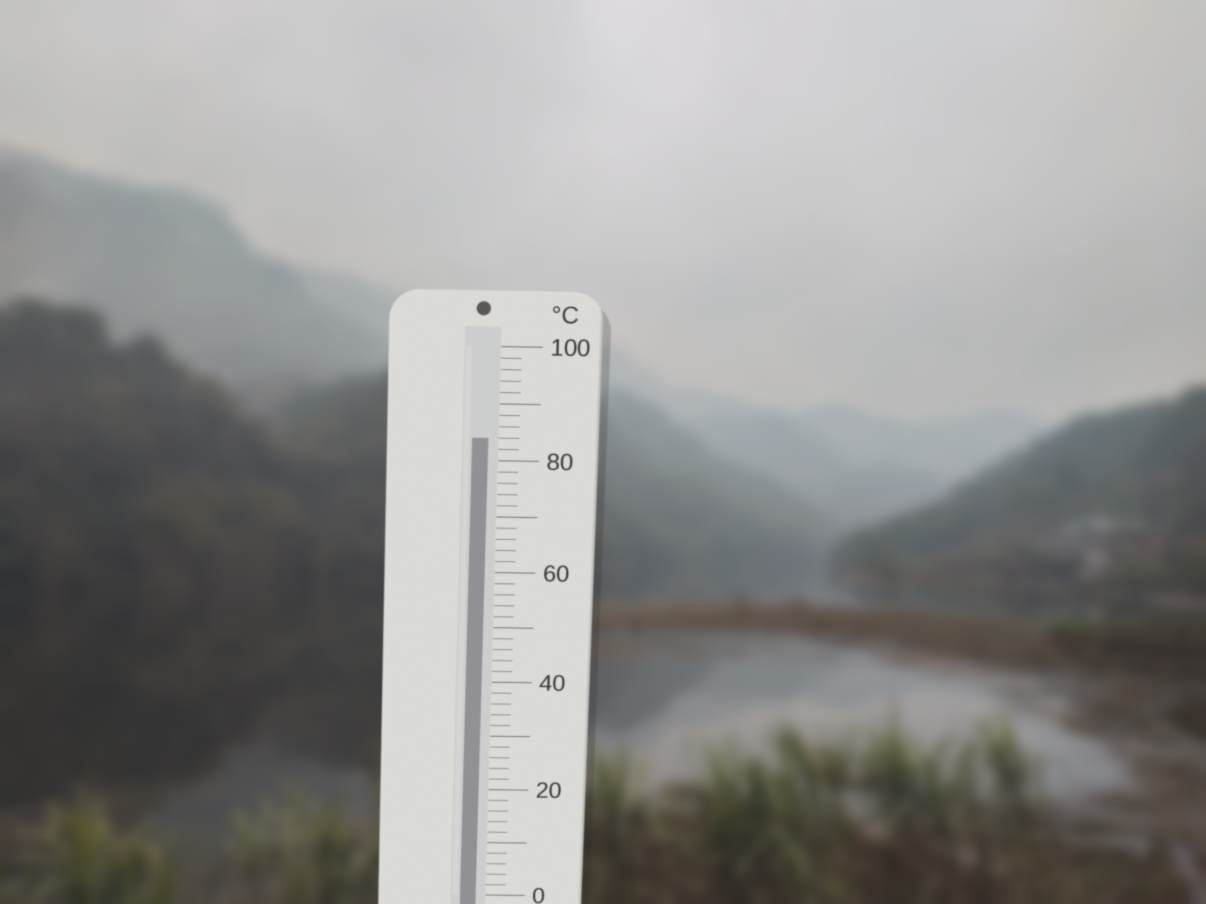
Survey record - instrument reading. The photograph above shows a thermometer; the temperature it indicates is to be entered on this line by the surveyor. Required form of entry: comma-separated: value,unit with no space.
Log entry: 84,°C
